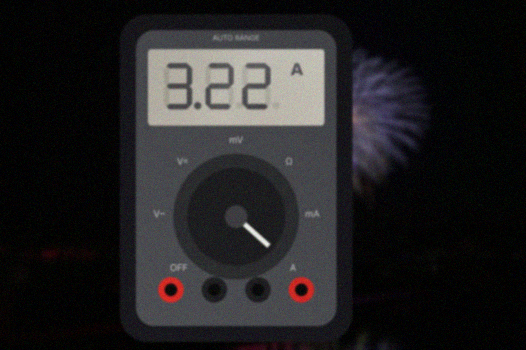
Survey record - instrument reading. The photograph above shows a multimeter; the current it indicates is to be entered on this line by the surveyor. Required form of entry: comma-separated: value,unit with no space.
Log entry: 3.22,A
